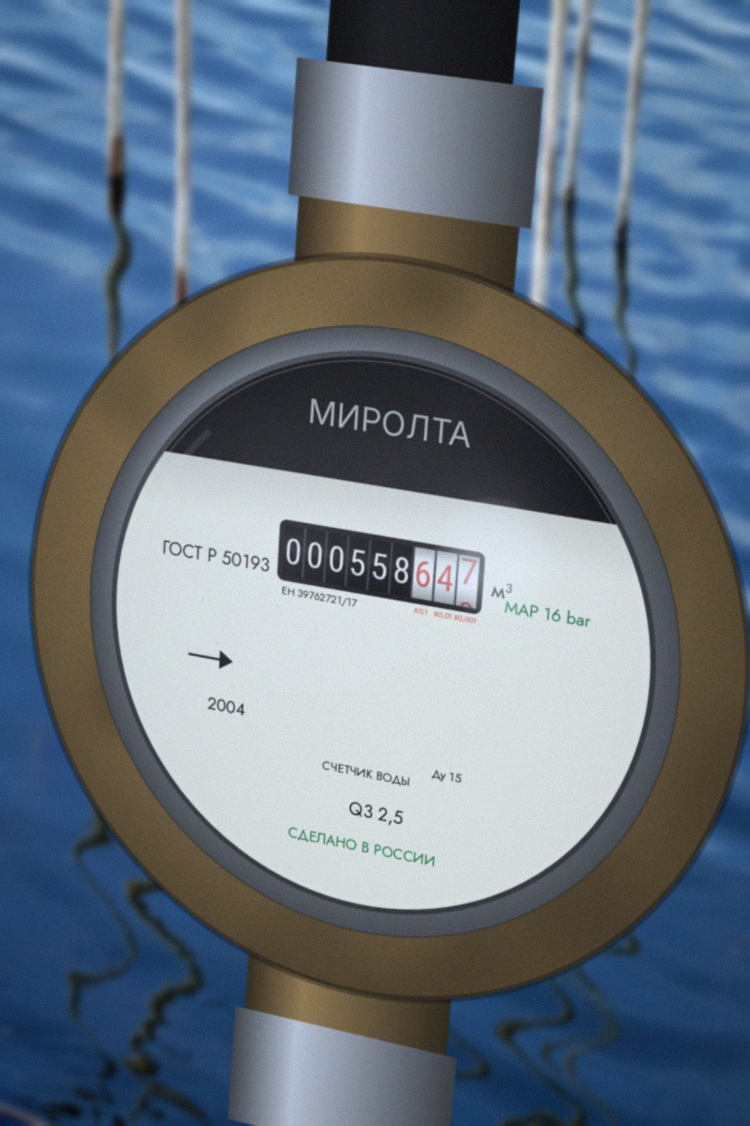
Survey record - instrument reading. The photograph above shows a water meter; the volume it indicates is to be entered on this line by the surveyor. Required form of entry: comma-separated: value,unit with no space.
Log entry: 558.647,m³
